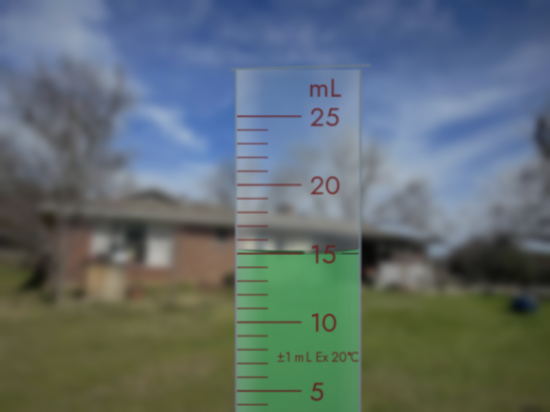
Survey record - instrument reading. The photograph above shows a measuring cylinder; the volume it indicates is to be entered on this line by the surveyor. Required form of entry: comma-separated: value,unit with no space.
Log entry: 15,mL
